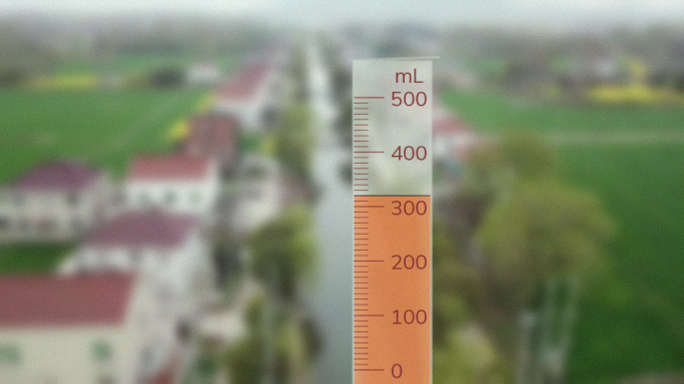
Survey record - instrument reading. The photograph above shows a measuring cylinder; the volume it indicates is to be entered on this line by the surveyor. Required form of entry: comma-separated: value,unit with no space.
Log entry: 320,mL
